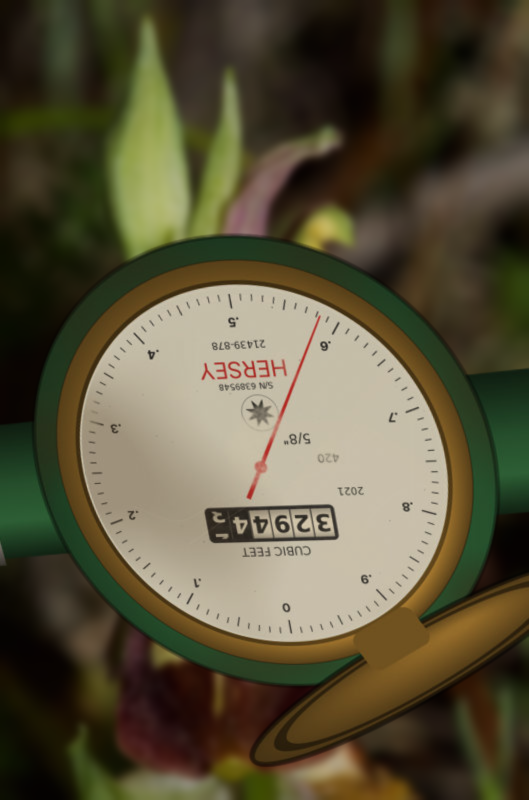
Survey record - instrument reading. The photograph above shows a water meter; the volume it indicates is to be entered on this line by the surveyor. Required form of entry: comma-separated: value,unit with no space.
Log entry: 329442.58,ft³
